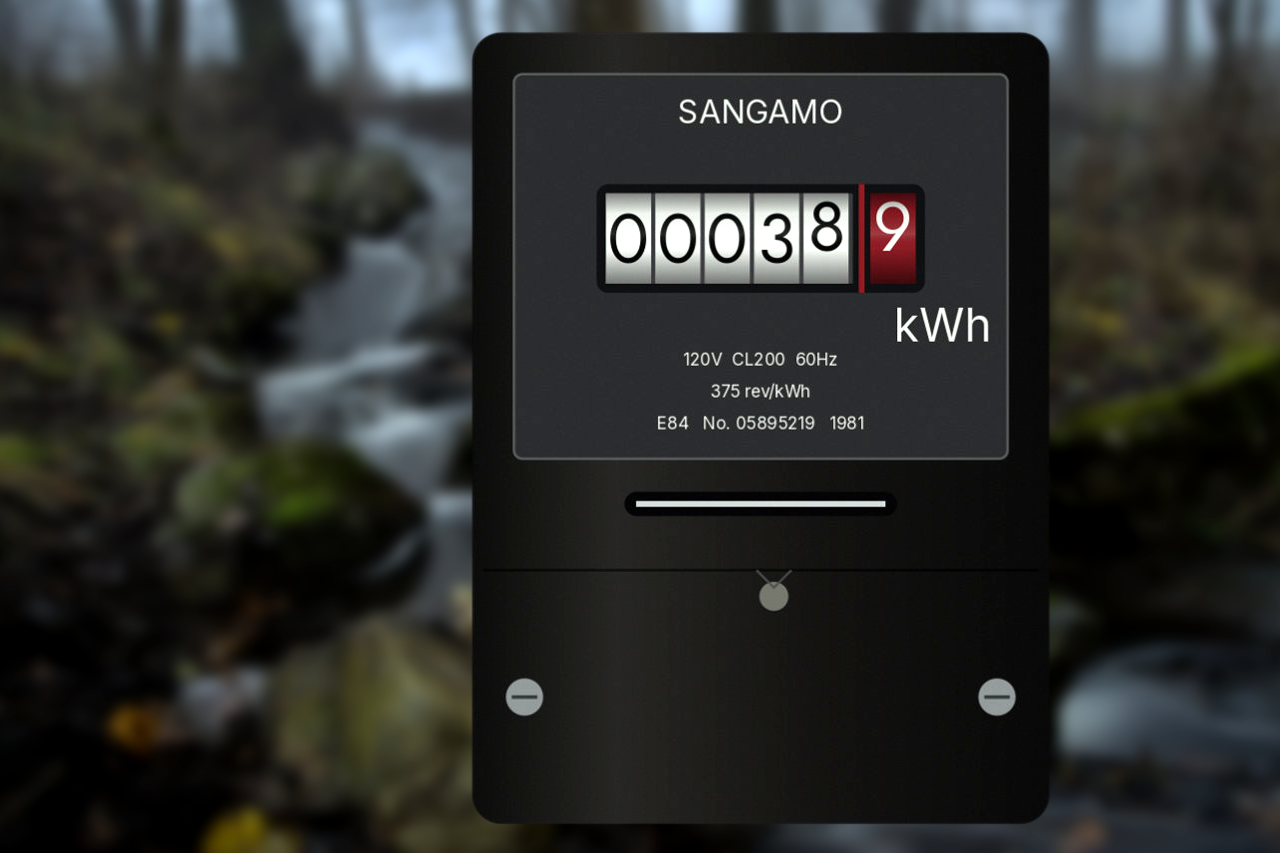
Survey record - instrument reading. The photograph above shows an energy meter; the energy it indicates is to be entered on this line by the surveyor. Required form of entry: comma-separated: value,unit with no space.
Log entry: 38.9,kWh
